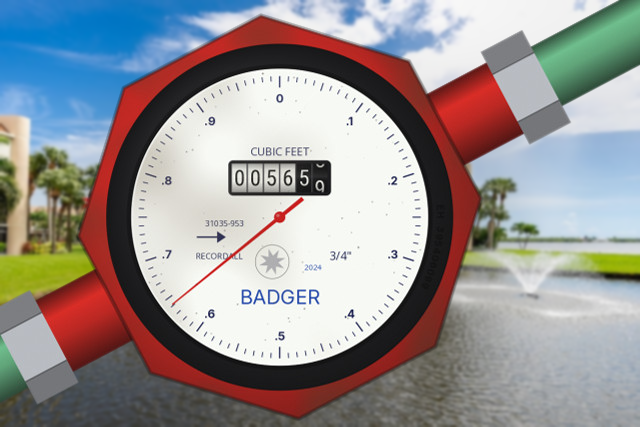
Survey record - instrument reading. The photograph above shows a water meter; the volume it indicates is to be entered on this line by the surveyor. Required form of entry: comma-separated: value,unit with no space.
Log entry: 5658.64,ft³
